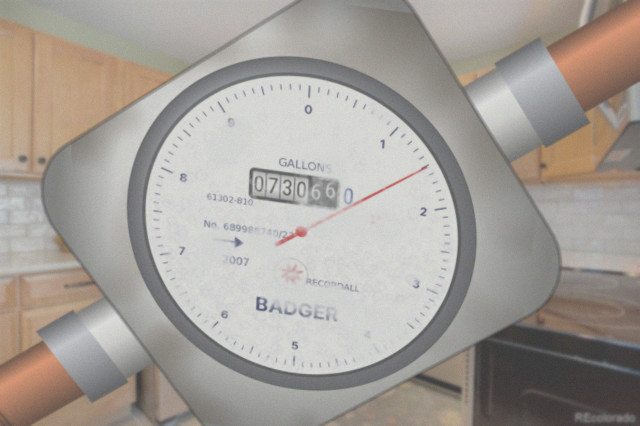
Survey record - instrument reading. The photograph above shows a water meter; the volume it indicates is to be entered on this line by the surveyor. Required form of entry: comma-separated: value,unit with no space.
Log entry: 730661.5,gal
